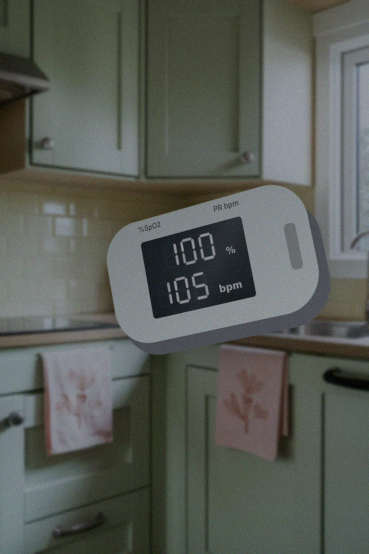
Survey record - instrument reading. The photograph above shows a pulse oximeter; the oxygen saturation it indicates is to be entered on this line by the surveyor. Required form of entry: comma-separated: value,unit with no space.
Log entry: 100,%
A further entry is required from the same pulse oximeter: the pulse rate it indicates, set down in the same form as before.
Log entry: 105,bpm
